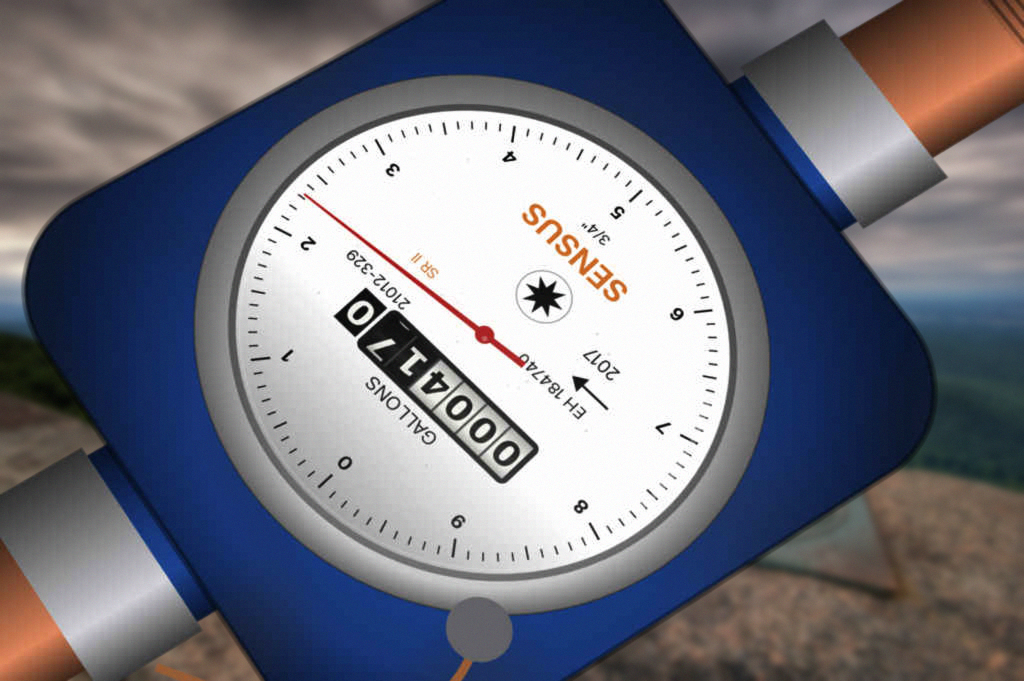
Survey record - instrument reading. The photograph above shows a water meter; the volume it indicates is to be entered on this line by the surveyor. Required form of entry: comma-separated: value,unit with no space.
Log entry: 4172.3,gal
